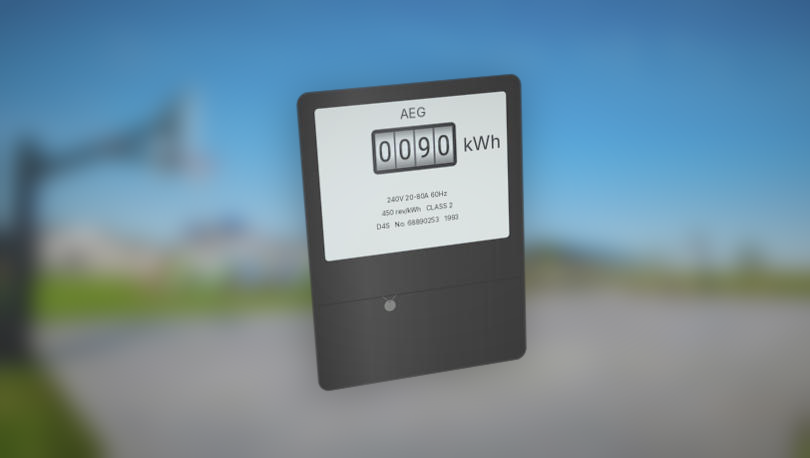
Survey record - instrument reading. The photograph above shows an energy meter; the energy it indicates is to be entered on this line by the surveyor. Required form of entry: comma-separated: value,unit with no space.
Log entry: 90,kWh
